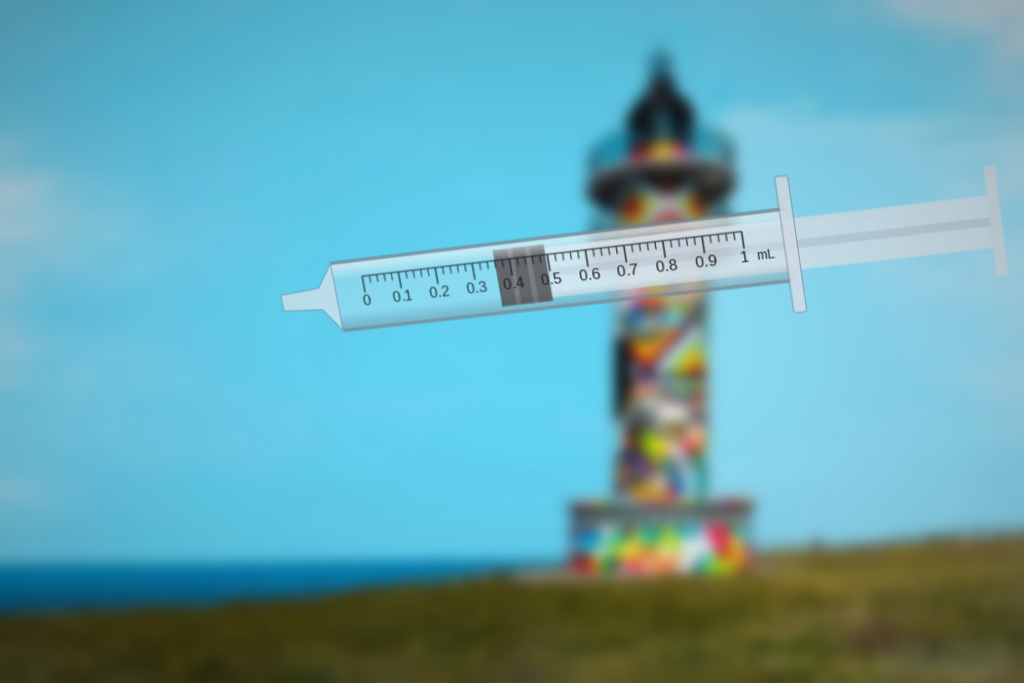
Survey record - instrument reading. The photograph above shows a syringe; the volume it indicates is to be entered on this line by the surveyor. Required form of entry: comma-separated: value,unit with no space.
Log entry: 0.36,mL
